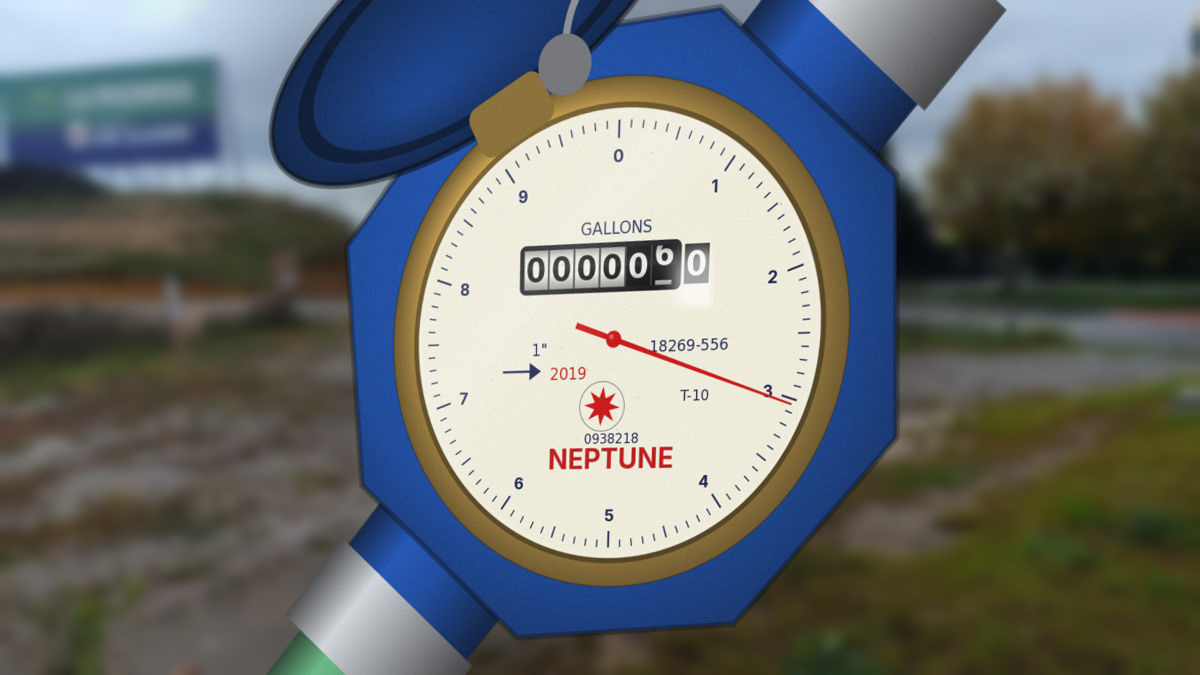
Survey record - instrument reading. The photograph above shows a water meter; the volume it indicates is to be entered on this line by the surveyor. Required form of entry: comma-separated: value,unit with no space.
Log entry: 63.0,gal
